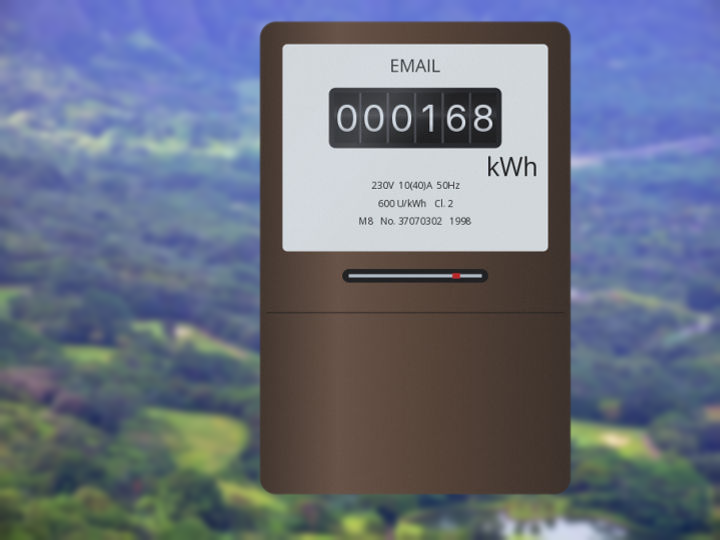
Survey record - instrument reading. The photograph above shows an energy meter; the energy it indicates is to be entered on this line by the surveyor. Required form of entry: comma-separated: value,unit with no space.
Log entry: 168,kWh
